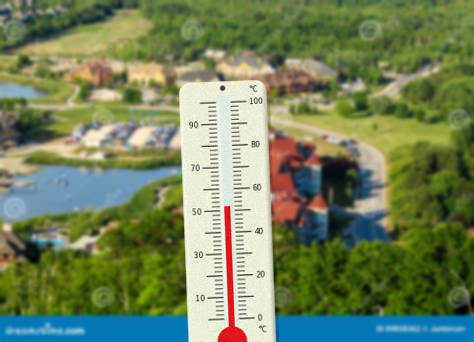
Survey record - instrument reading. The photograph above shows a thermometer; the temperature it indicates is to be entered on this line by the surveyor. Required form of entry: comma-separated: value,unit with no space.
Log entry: 52,°C
